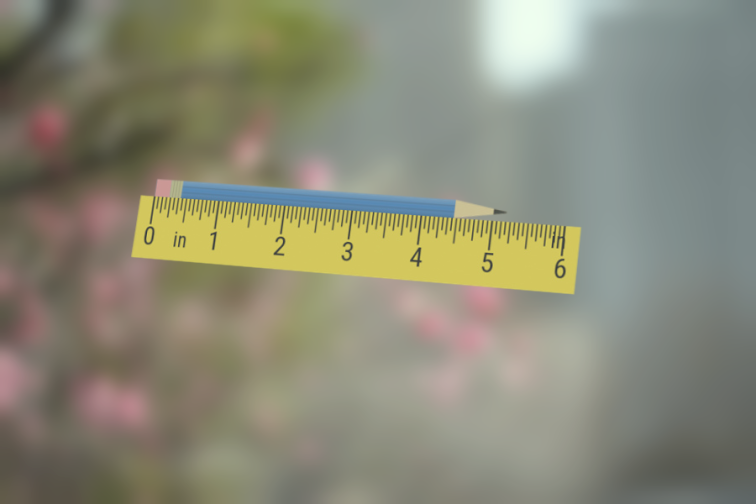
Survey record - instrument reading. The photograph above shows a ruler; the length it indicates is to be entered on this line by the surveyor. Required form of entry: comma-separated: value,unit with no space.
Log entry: 5.1875,in
